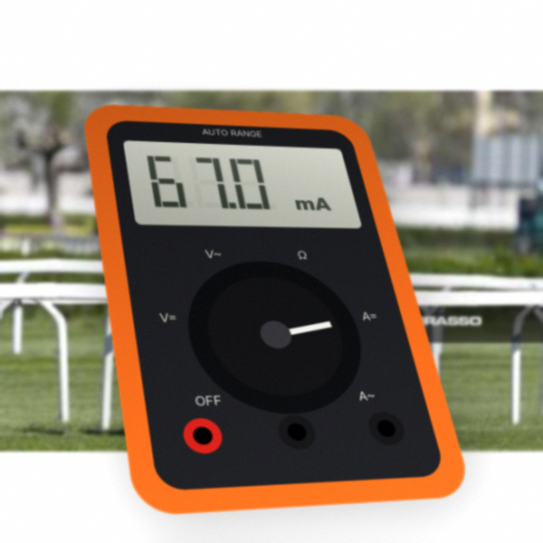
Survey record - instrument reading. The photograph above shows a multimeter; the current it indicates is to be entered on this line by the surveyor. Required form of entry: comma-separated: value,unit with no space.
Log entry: 67.0,mA
